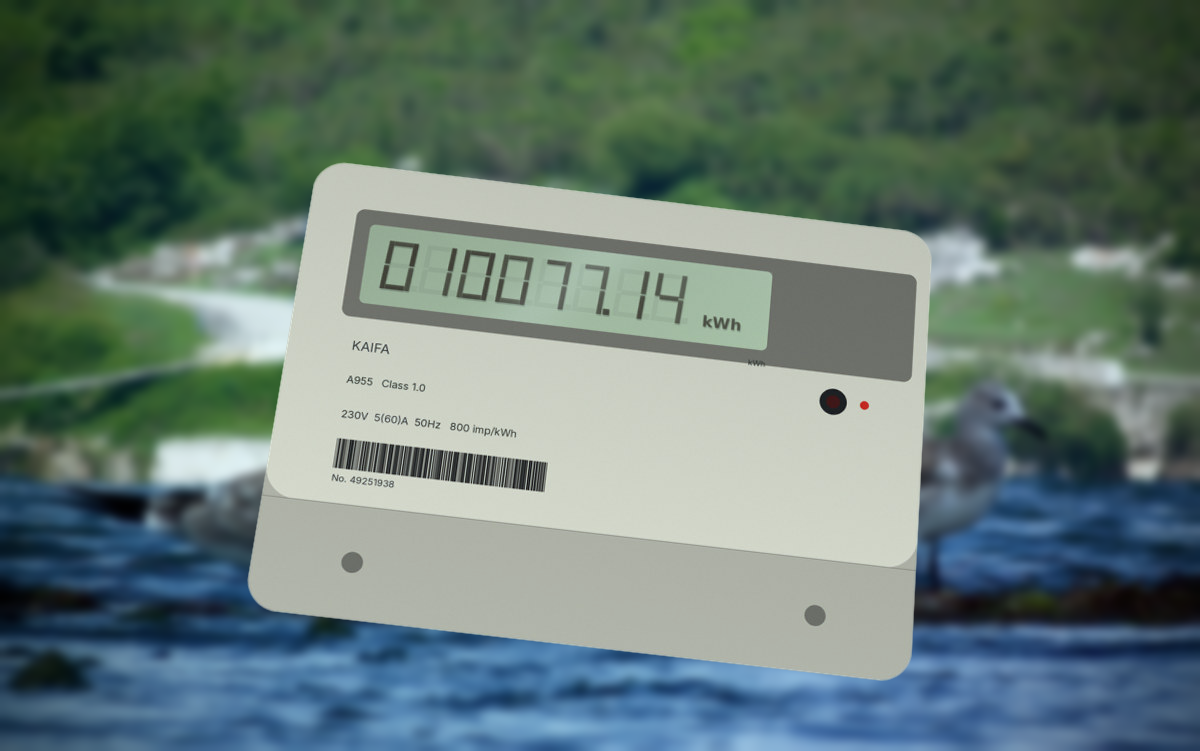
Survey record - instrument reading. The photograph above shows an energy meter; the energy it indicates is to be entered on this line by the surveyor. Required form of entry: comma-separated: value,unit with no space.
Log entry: 10077.14,kWh
